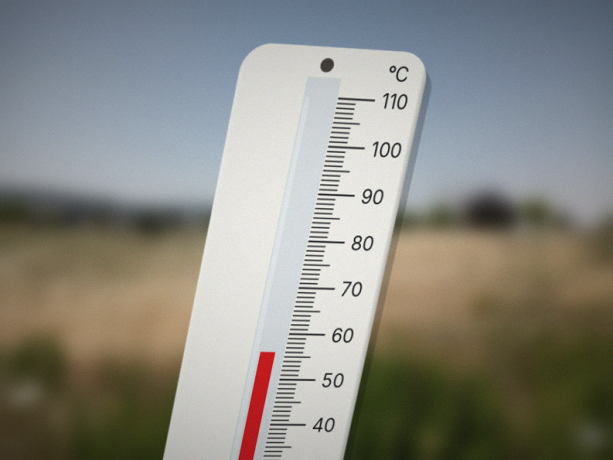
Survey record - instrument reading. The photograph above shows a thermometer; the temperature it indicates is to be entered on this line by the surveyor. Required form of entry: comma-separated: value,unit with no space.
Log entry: 56,°C
